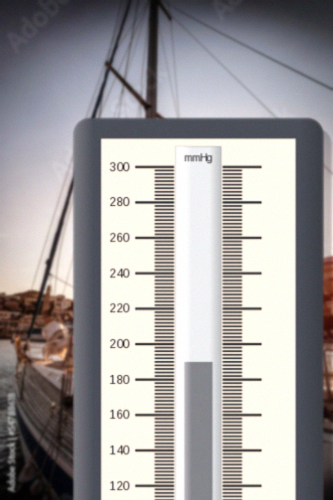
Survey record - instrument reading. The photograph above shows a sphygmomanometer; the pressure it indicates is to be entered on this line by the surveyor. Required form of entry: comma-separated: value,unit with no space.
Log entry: 190,mmHg
